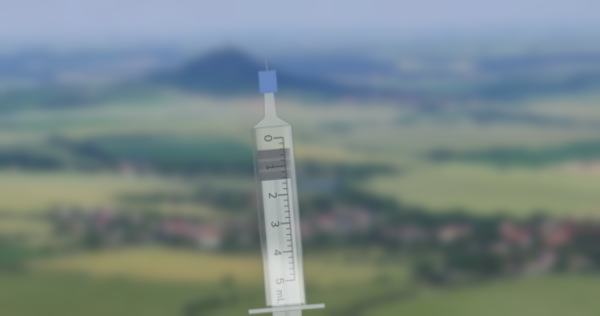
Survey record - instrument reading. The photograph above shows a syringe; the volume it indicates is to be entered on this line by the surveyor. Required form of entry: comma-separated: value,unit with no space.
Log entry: 0.4,mL
